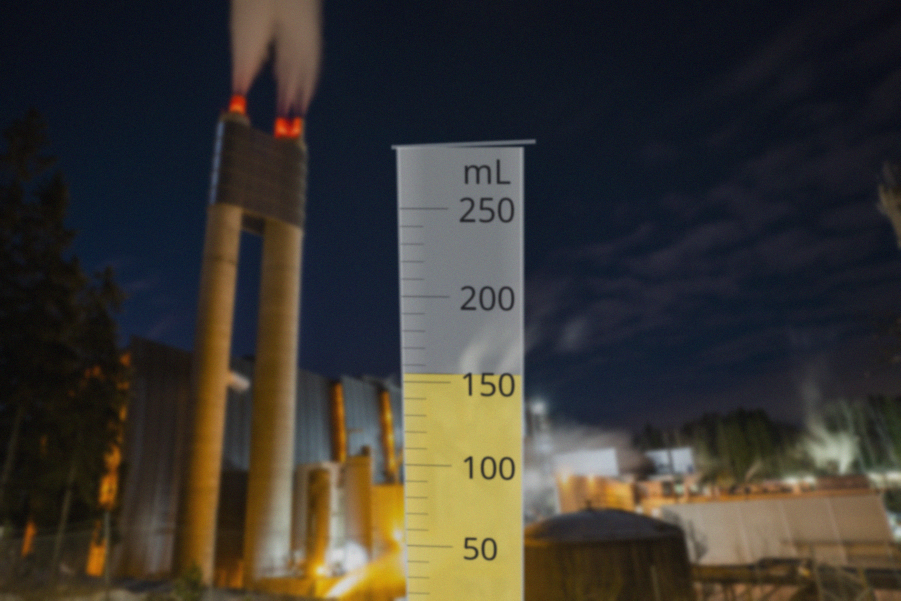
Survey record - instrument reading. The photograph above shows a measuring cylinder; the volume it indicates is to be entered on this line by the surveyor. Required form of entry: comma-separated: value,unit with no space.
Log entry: 155,mL
